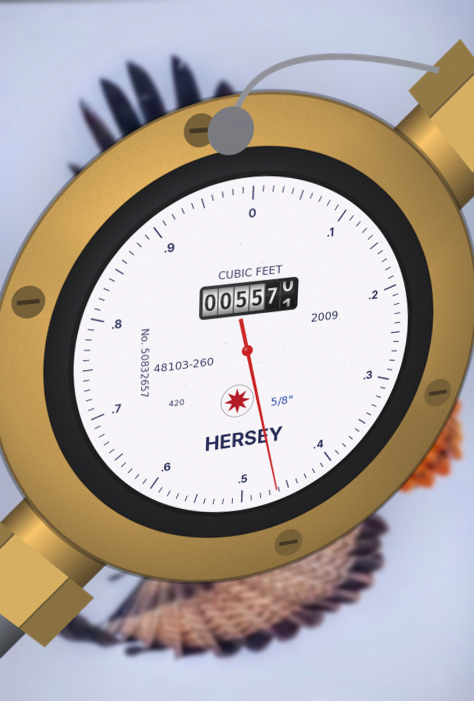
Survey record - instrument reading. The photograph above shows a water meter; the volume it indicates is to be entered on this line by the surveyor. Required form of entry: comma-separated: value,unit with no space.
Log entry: 5570.46,ft³
